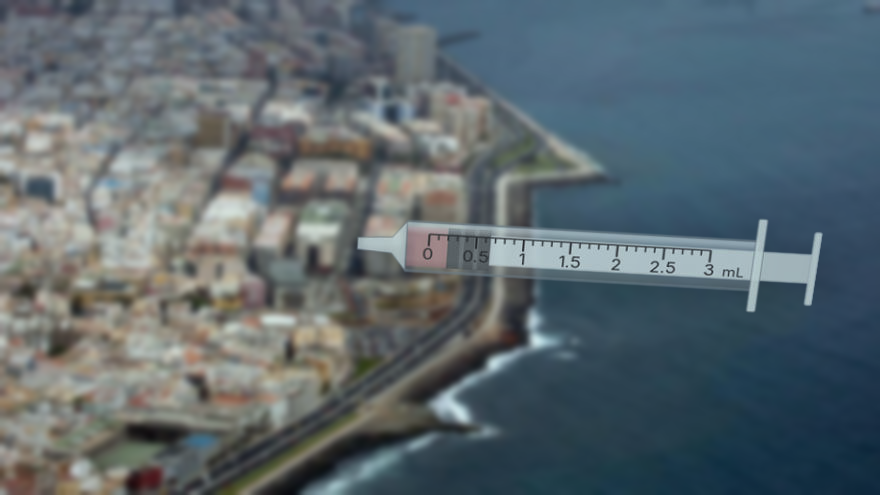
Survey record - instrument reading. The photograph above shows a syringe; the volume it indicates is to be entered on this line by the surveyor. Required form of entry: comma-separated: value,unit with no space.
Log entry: 0.2,mL
